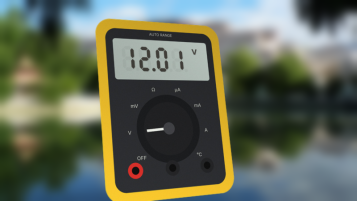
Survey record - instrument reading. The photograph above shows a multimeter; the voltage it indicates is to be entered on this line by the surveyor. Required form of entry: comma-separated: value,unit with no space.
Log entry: 12.01,V
